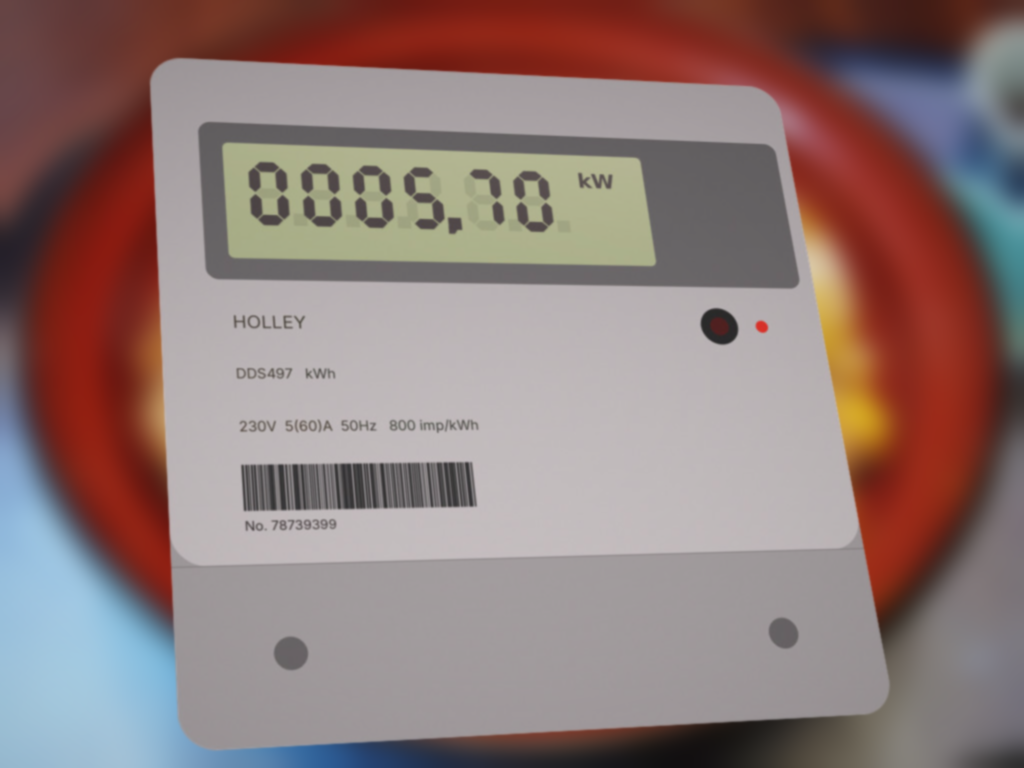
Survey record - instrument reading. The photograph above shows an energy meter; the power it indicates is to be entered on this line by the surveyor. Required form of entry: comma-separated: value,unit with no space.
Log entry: 5.70,kW
